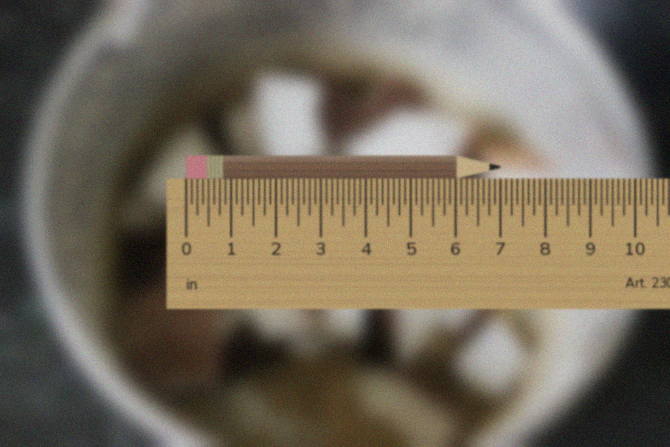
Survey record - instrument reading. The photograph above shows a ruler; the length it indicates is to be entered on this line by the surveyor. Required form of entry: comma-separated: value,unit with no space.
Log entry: 7,in
